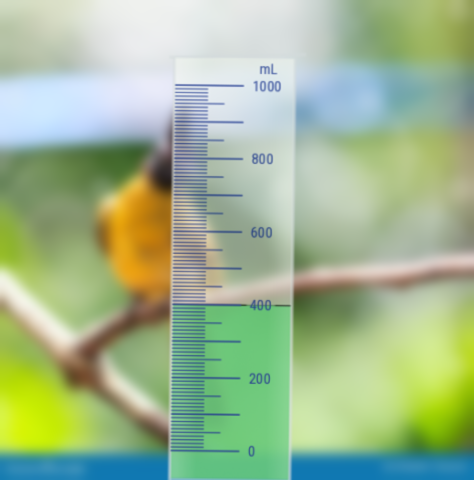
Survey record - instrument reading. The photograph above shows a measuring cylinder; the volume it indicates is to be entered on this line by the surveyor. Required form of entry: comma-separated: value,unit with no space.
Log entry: 400,mL
